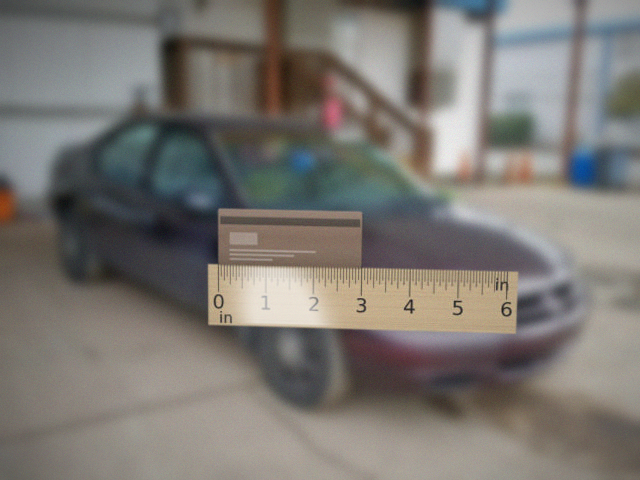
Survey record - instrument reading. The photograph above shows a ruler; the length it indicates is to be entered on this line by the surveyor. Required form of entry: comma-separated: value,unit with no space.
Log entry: 3,in
